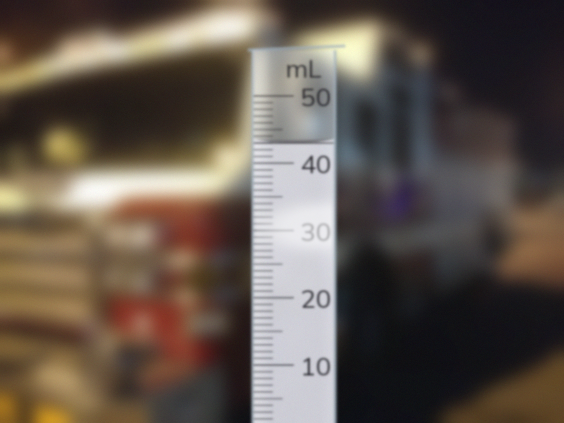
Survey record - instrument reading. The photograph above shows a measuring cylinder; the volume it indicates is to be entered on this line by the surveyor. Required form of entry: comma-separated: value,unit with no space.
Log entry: 43,mL
